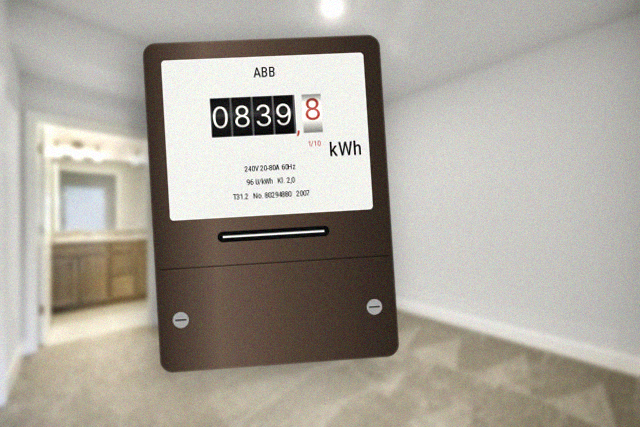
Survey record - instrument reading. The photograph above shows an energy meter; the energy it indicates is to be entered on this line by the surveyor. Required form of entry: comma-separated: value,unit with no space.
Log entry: 839.8,kWh
